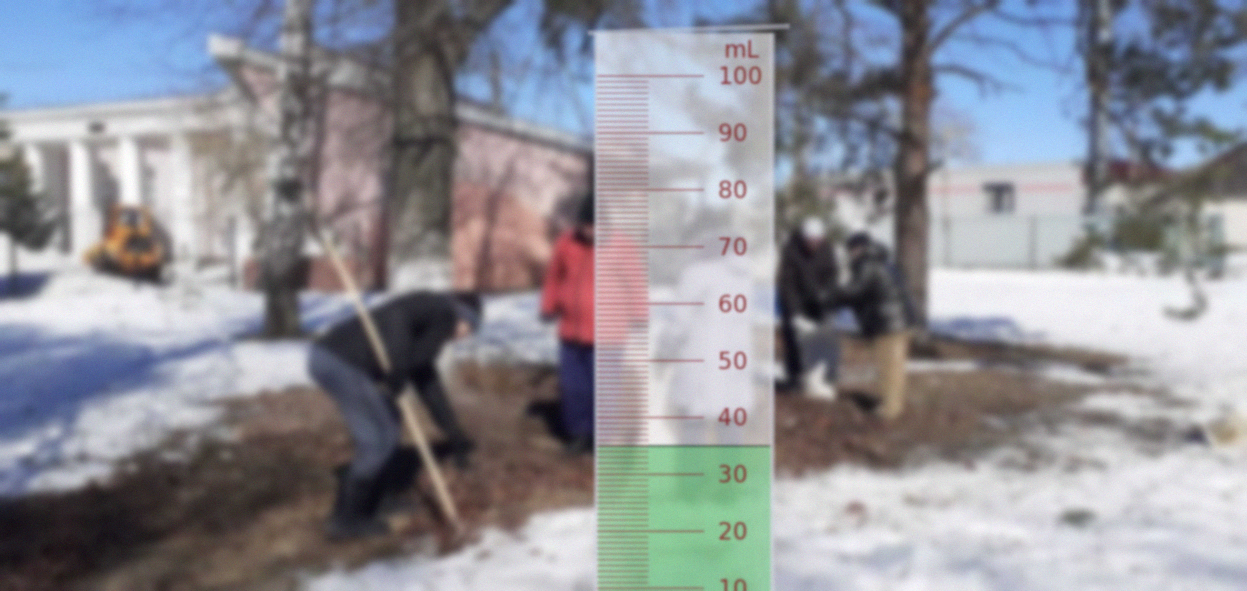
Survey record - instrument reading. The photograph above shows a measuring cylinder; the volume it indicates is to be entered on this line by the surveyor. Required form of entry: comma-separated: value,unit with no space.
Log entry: 35,mL
